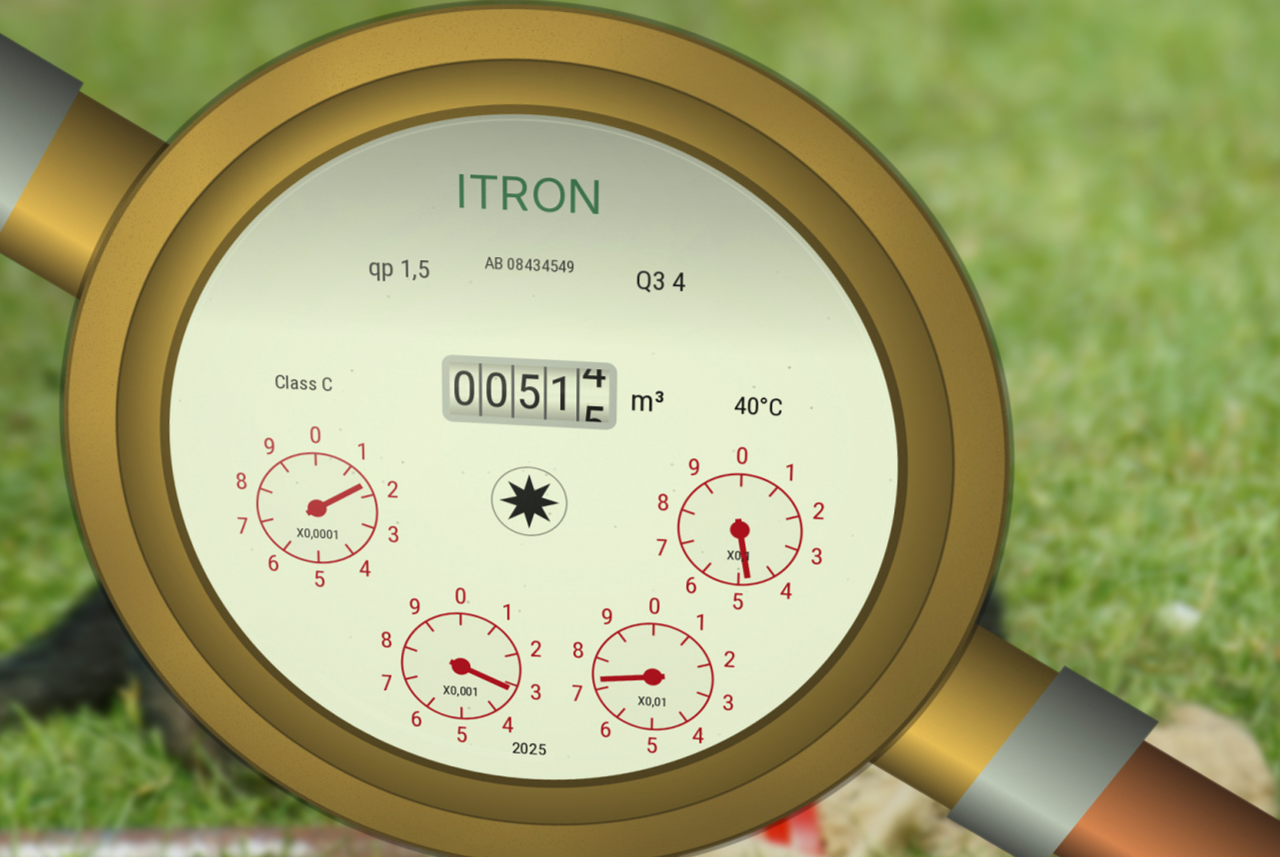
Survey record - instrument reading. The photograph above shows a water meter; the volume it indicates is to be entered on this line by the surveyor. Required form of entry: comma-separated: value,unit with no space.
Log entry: 514.4731,m³
